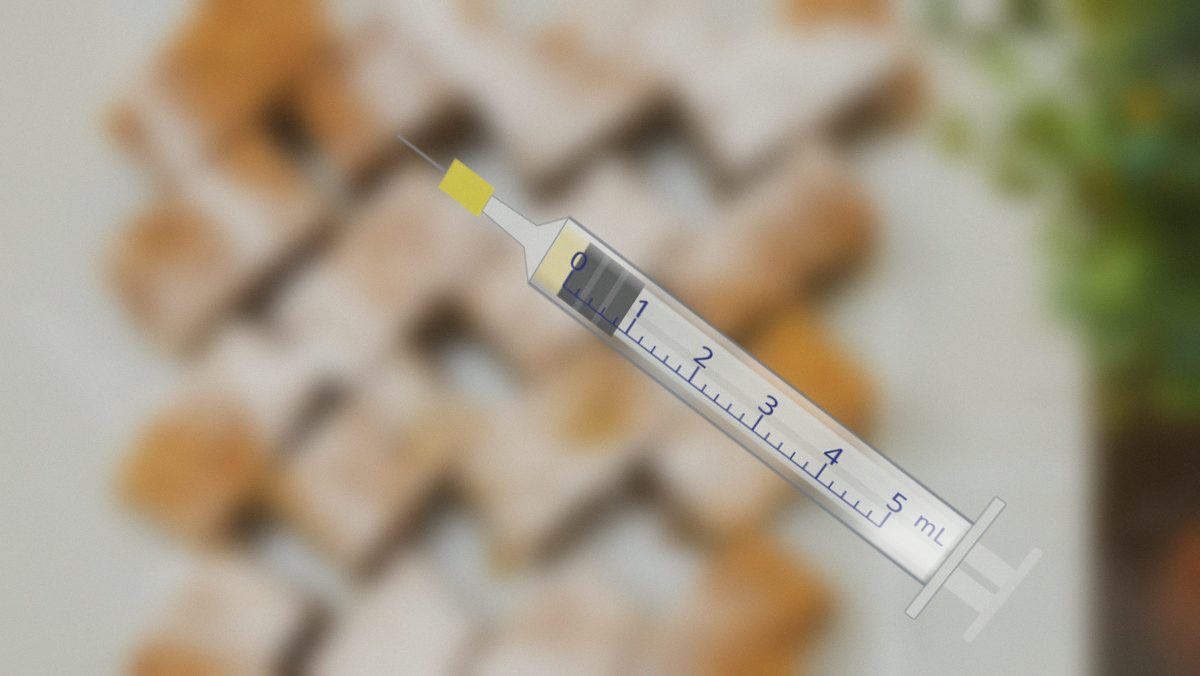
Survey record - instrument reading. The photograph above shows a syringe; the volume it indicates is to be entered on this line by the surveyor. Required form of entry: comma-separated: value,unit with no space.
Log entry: 0,mL
